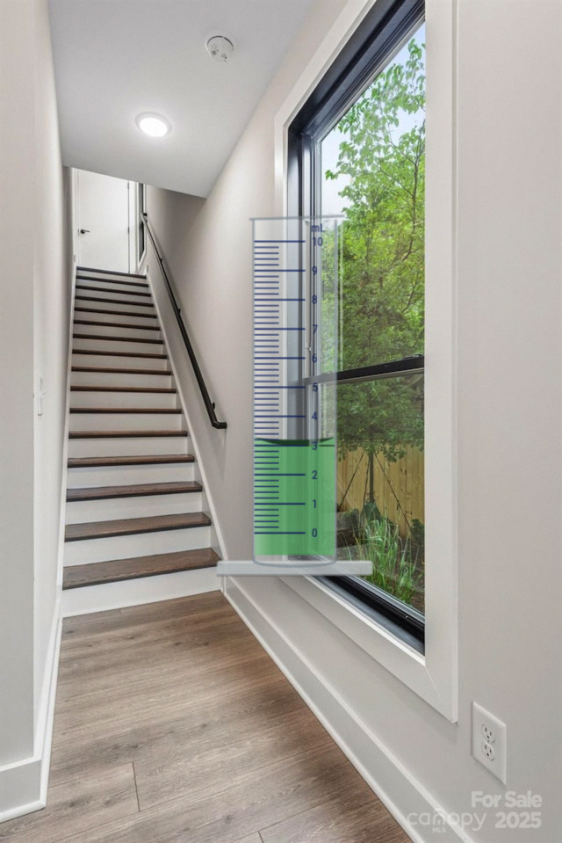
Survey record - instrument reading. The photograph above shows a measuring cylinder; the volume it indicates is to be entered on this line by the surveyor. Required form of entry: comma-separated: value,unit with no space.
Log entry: 3,mL
